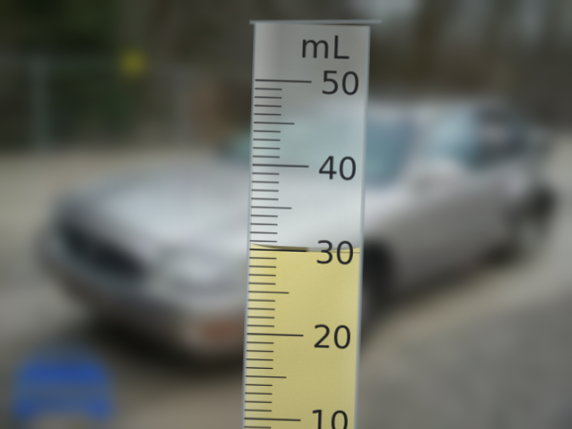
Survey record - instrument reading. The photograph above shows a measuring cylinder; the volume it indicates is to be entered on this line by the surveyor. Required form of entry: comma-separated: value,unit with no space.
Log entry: 30,mL
